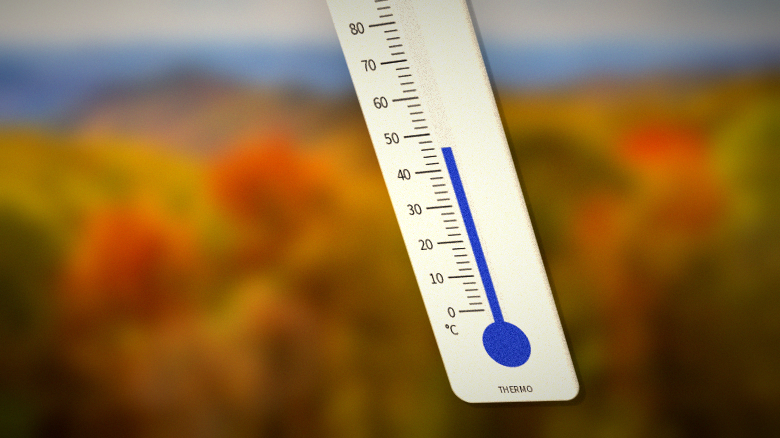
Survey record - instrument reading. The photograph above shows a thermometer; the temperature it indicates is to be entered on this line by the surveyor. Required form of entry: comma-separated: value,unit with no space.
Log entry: 46,°C
